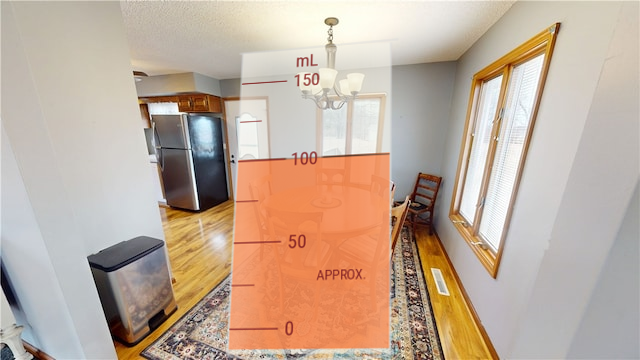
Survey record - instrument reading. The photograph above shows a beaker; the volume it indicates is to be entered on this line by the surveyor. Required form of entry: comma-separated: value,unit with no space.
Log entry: 100,mL
